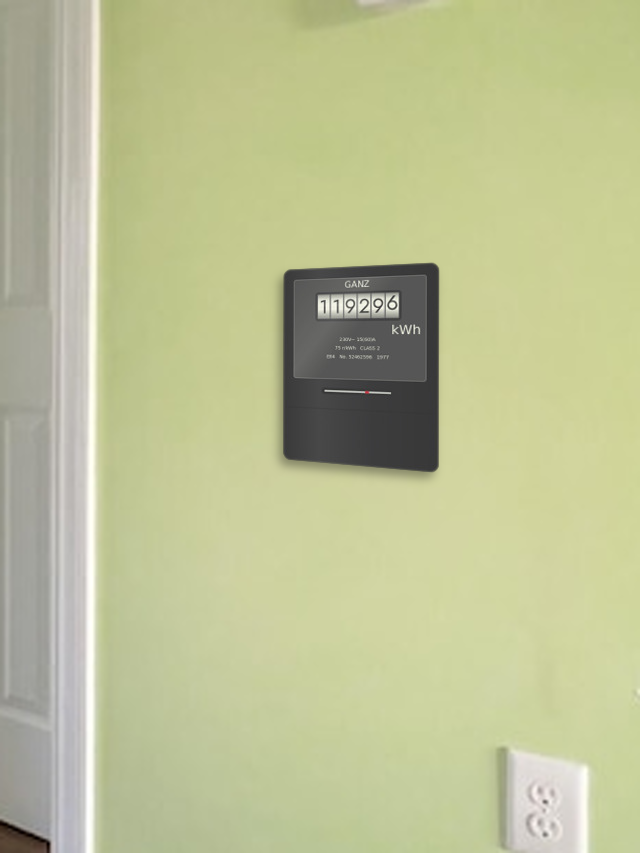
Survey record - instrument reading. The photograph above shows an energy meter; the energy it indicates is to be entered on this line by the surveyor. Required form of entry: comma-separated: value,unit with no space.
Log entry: 119296,kWh
